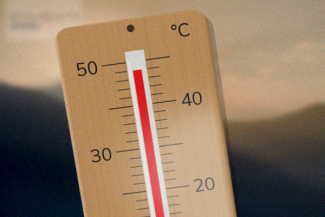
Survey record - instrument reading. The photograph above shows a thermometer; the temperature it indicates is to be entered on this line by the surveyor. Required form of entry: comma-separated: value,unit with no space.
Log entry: 48,°C
